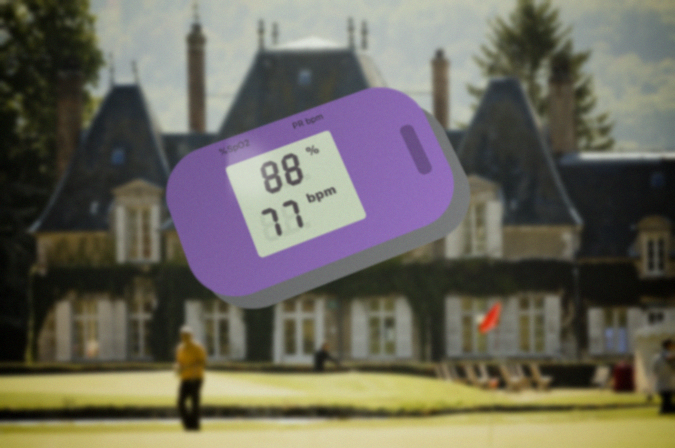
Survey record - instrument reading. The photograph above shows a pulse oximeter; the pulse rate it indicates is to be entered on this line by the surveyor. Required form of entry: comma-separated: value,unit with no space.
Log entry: 77,bpm
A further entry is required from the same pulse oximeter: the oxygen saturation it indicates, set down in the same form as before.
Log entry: 88,%
